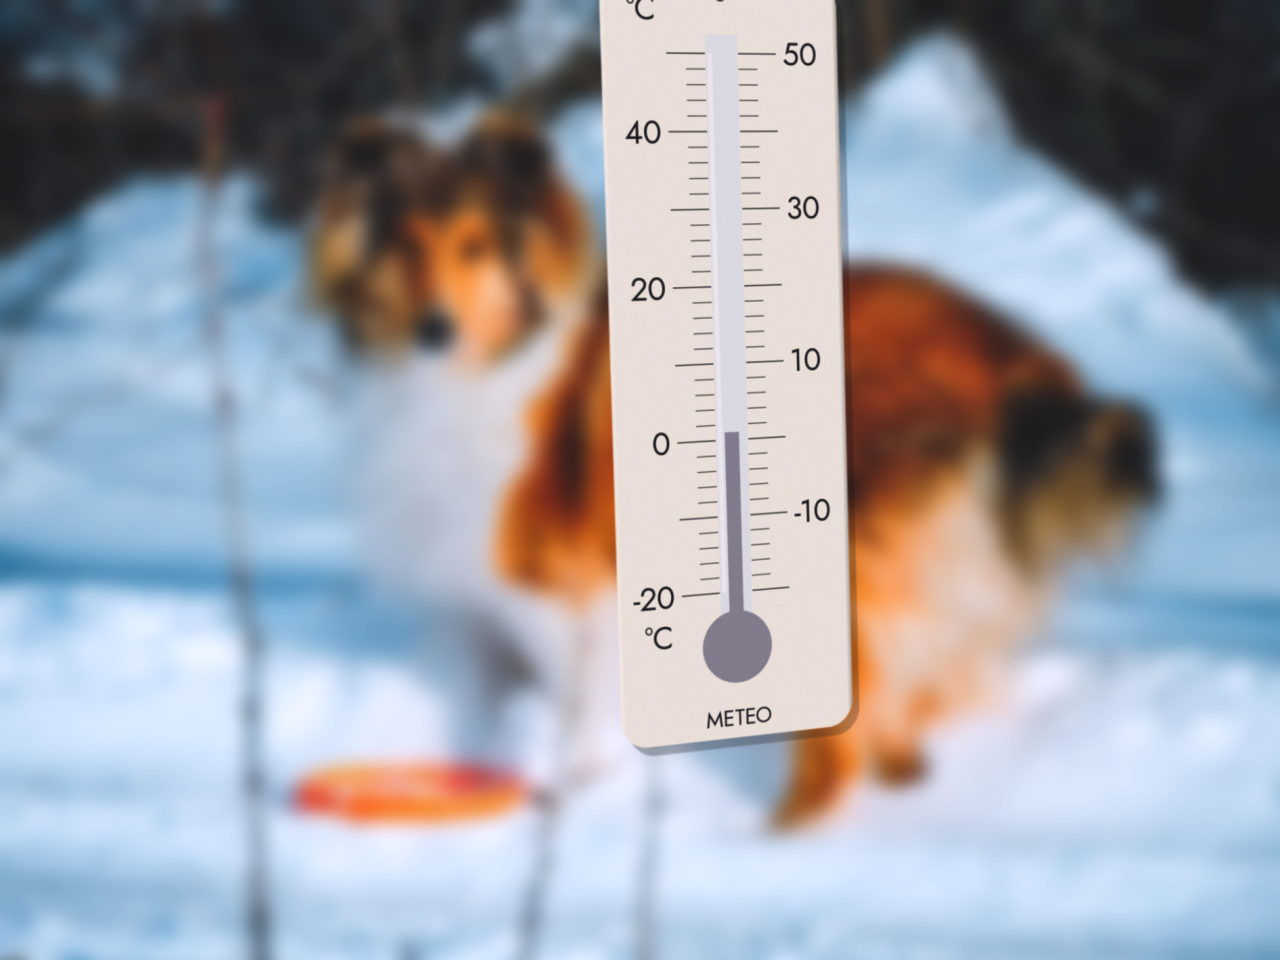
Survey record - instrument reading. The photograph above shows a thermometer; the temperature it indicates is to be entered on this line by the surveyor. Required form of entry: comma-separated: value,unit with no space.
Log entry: 1,°C
